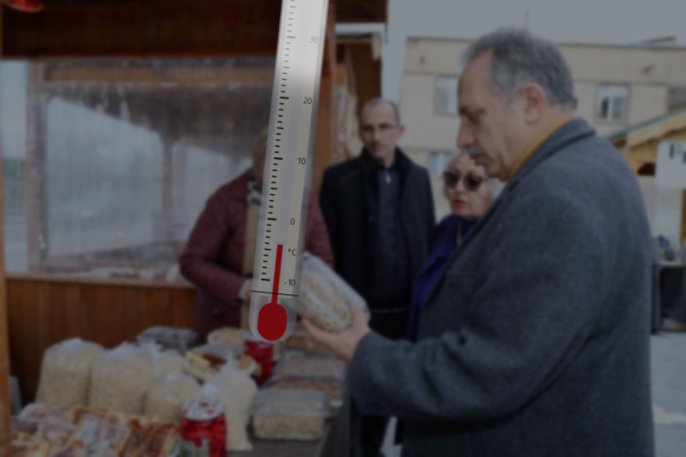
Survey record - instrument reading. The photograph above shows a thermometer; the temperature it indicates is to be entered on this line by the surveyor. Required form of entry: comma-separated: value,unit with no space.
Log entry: -4,°C
